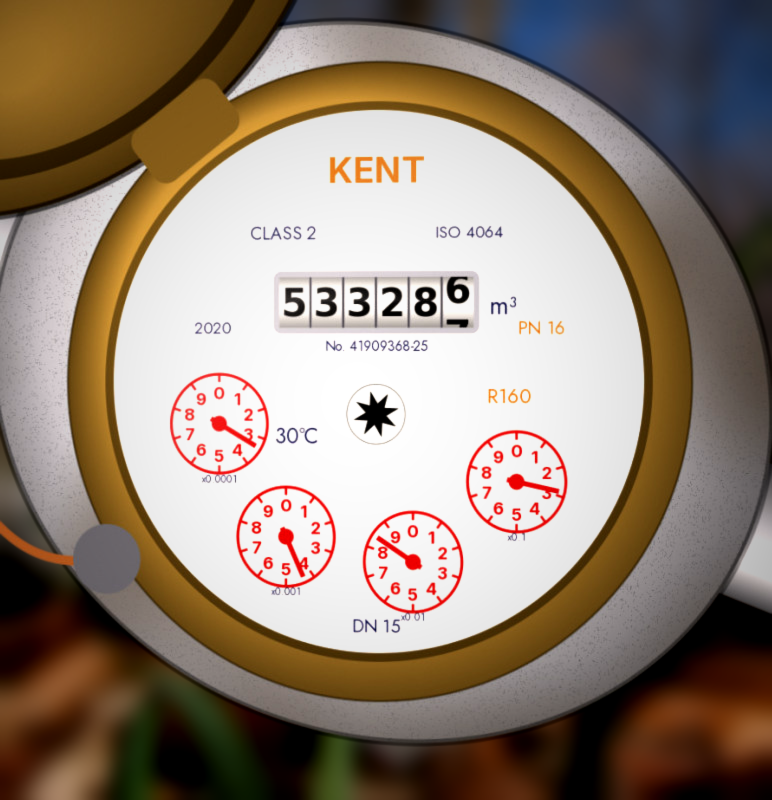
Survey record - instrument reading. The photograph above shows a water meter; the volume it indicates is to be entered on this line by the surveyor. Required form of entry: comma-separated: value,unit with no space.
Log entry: 533286.2843,m³
